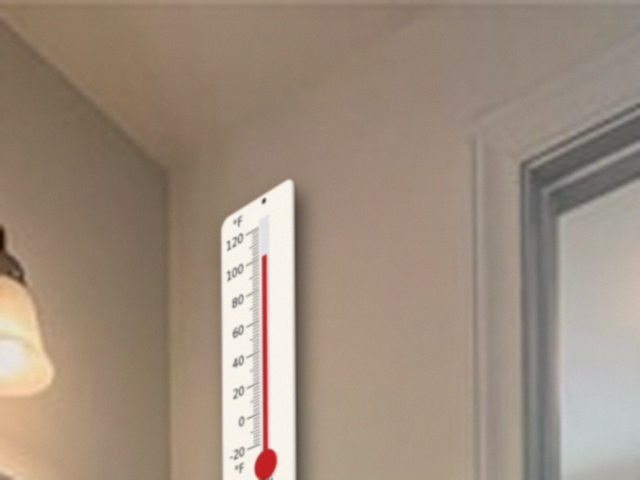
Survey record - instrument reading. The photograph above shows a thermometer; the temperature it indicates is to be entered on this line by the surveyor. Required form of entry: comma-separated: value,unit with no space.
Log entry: 100,°F
